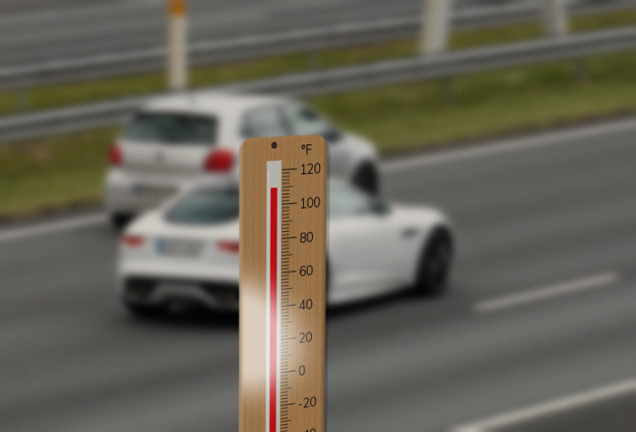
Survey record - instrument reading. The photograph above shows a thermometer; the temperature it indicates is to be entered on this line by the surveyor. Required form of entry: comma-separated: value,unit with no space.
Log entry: 110,°F
